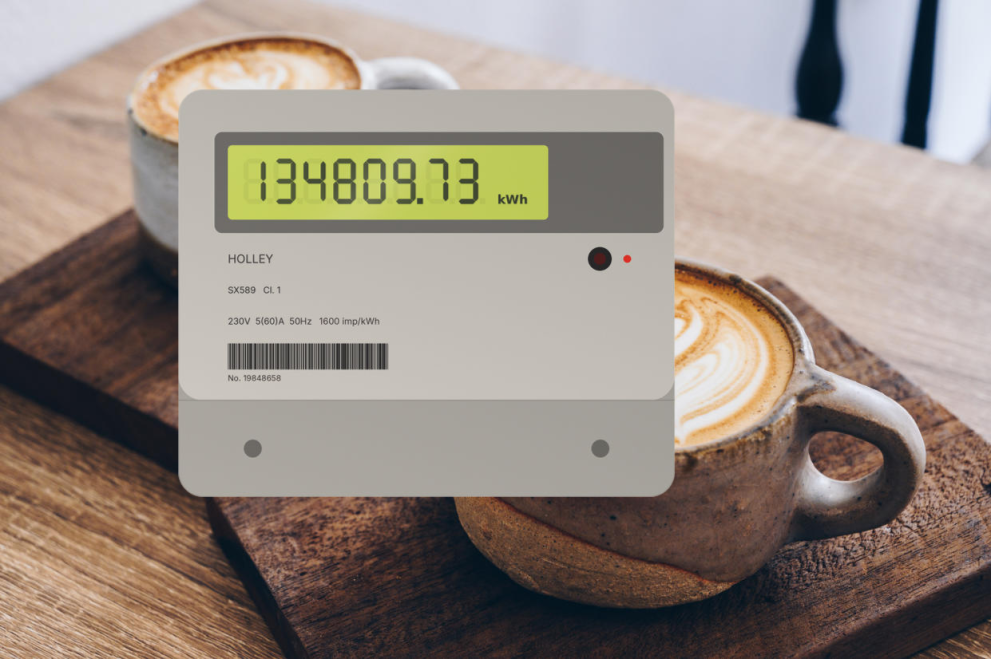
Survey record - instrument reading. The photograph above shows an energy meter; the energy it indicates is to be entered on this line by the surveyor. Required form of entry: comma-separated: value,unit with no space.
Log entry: 134809.73,kWh
